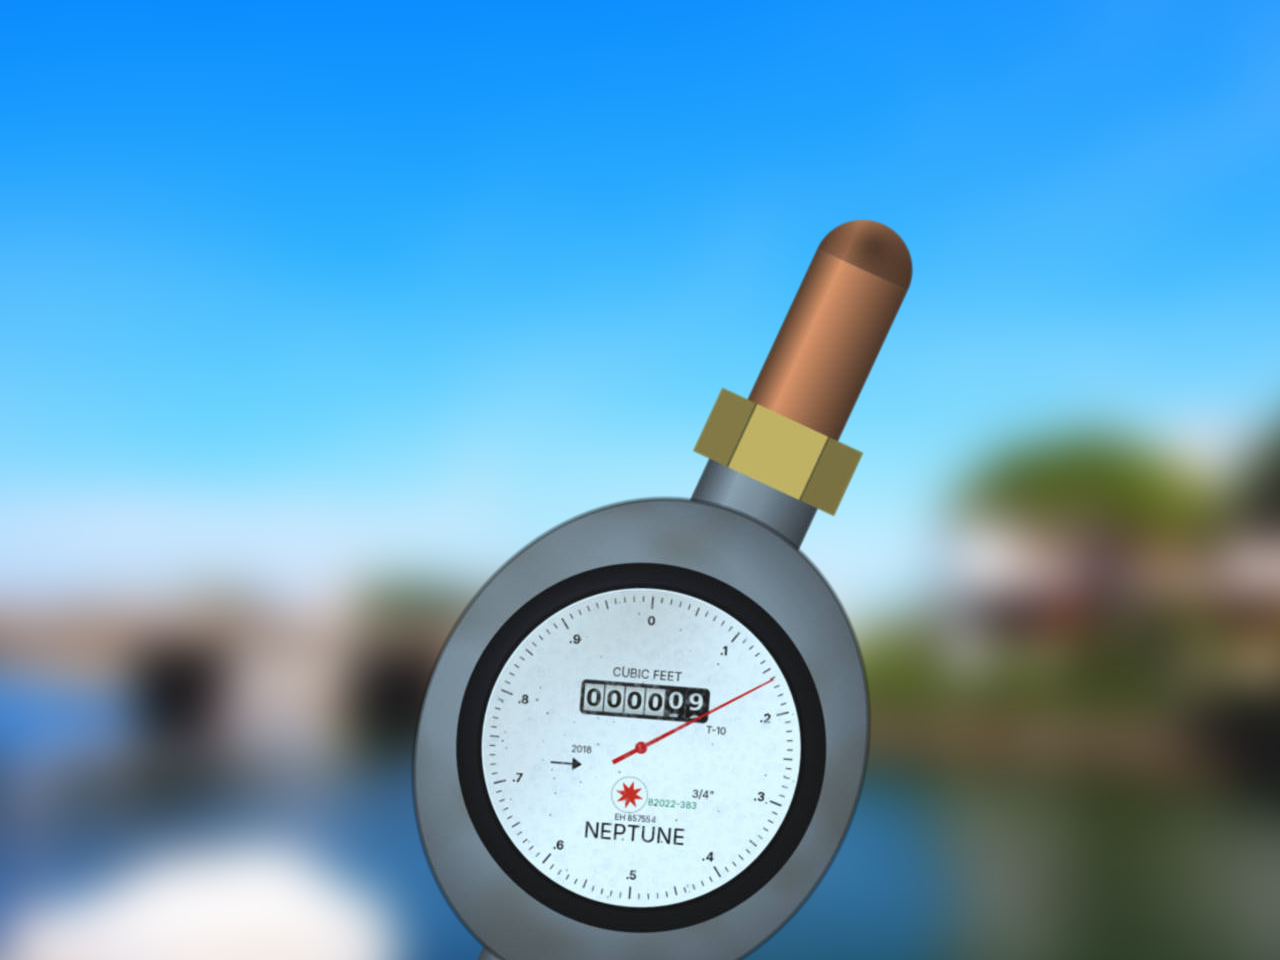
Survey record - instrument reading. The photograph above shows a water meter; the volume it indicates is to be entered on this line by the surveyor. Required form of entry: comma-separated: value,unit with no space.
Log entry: 9.16,ft³
